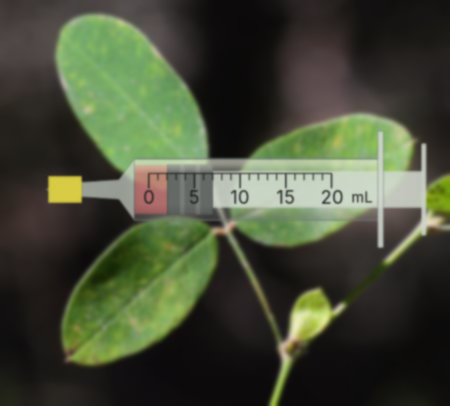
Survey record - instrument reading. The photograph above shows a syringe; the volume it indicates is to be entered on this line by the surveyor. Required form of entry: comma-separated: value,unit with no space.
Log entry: 2,mL
